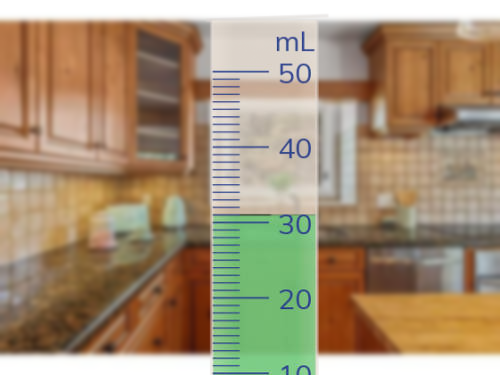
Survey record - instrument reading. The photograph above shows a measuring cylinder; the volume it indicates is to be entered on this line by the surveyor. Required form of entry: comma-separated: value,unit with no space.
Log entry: 31,mL
